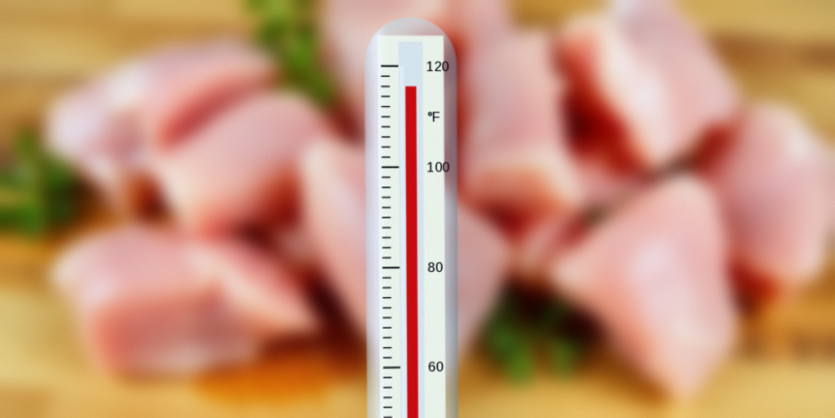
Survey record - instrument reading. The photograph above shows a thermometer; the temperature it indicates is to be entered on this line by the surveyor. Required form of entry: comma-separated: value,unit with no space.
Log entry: 116,°F
